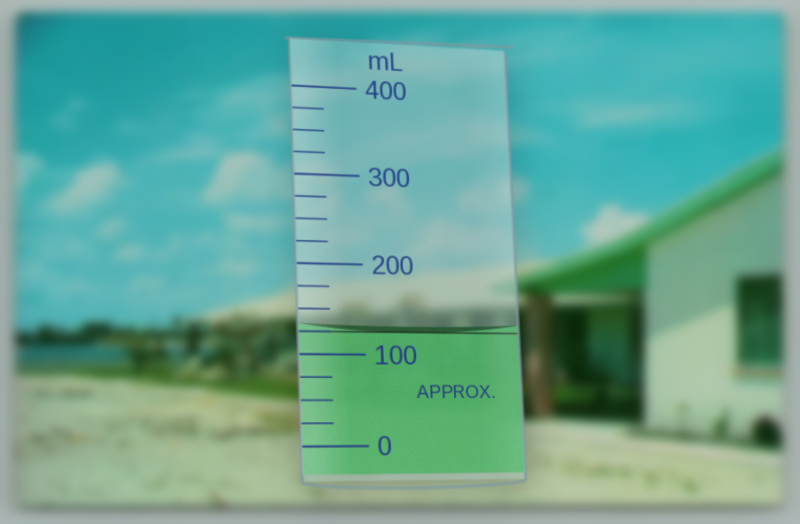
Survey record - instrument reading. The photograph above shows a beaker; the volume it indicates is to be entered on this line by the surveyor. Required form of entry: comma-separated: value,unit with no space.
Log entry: 125,mL
